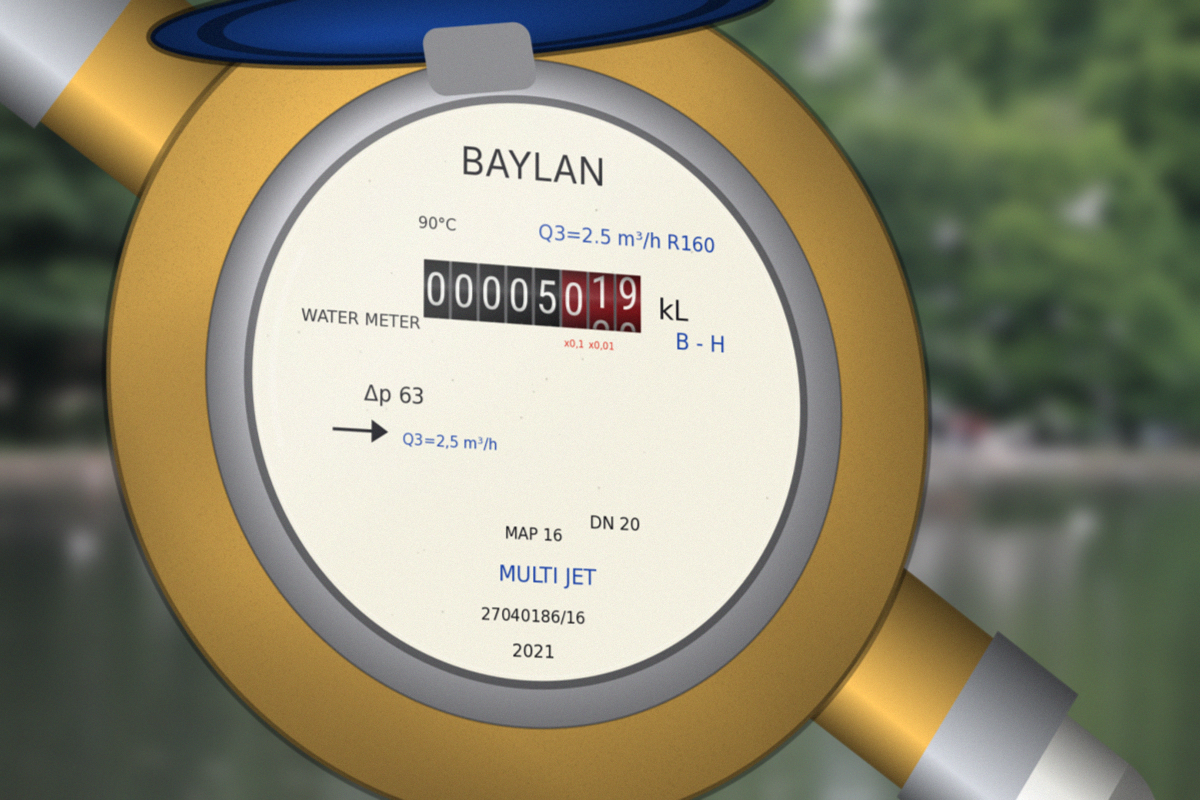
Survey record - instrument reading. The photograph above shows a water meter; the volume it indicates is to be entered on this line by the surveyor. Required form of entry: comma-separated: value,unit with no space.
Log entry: 5.019,kL
